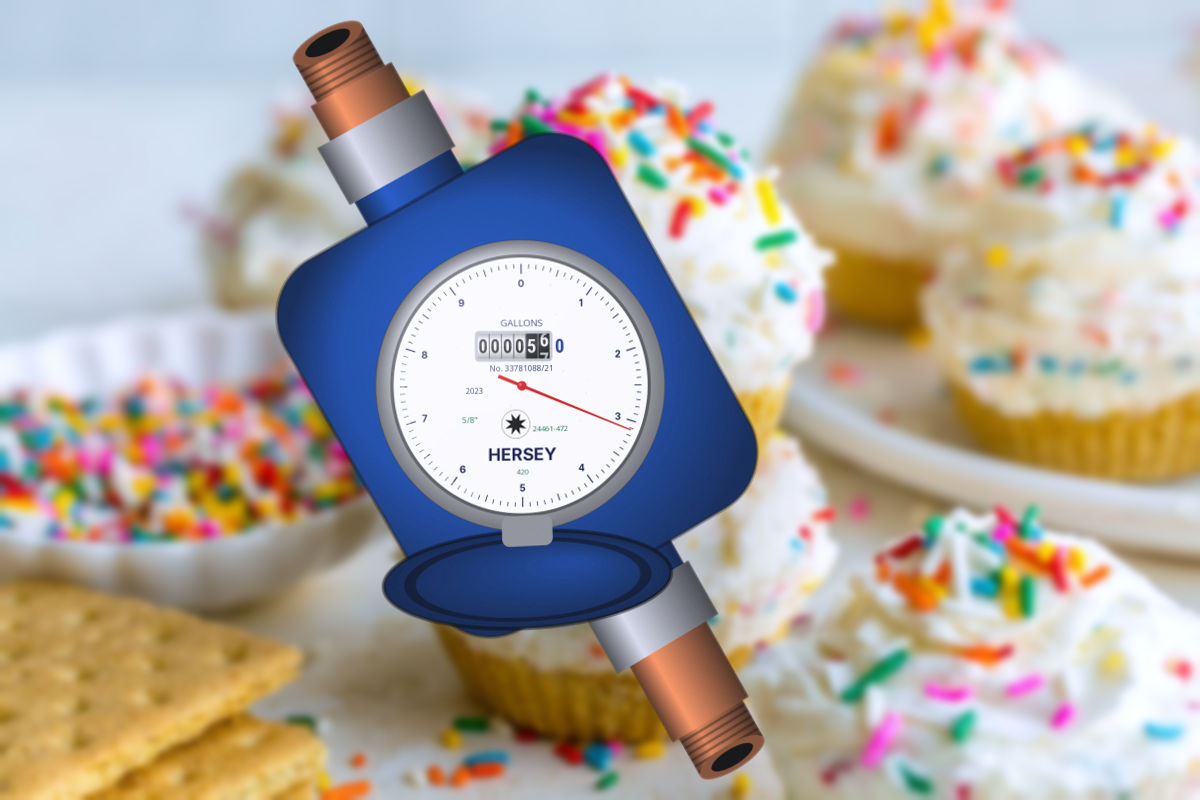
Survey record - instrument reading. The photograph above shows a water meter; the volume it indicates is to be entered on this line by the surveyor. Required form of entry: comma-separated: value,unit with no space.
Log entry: 563.1,gal
